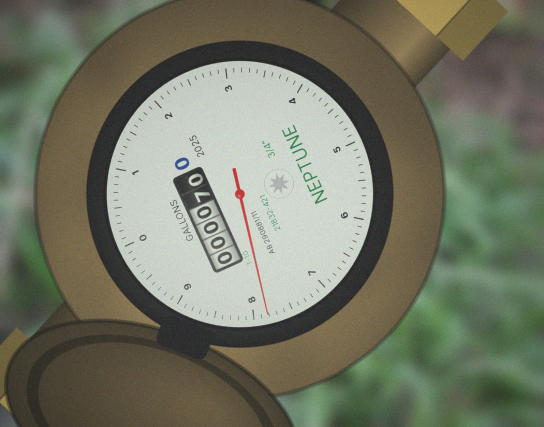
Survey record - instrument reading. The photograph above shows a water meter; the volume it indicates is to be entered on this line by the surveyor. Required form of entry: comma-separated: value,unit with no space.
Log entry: 697.8,gal
